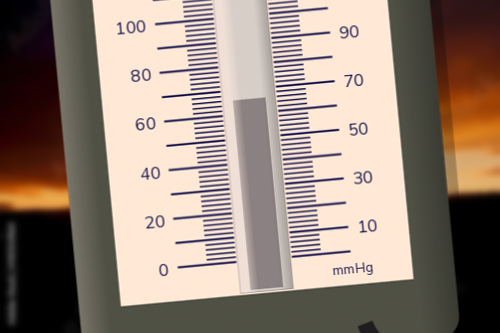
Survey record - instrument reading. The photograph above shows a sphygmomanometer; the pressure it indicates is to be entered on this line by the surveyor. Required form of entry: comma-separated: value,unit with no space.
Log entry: 66,mmHg
